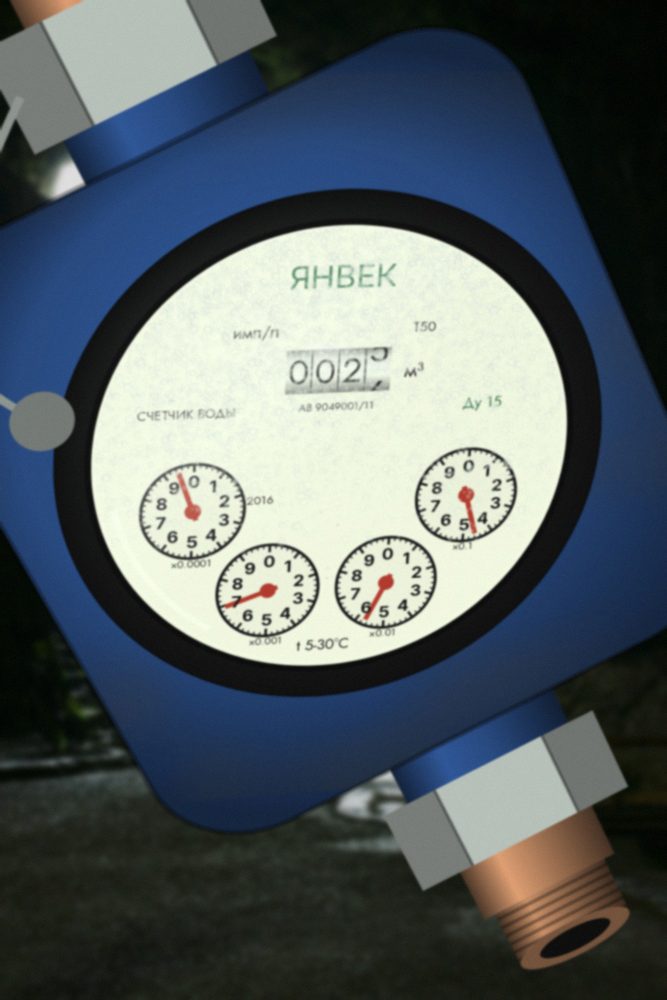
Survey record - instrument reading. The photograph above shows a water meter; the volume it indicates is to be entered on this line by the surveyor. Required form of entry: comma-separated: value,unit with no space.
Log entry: 25.4569,m³
